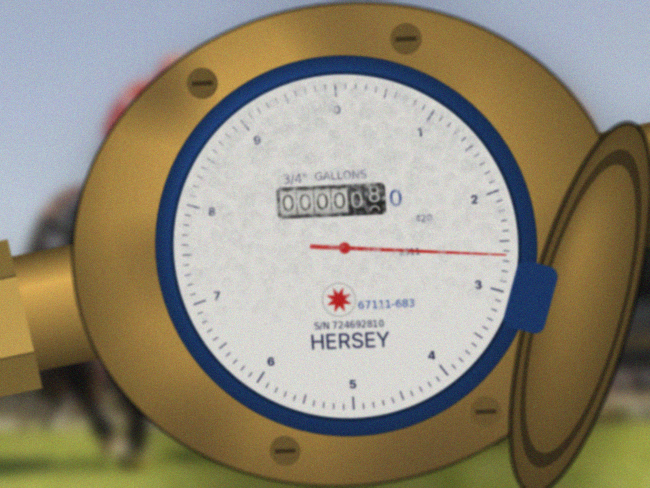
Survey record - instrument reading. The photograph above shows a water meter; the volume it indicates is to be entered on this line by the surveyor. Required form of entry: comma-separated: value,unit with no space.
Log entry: 82.6,gal
